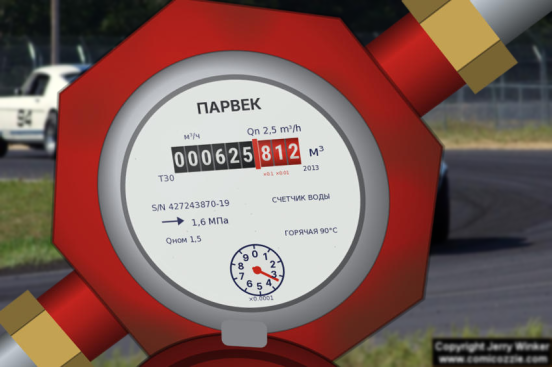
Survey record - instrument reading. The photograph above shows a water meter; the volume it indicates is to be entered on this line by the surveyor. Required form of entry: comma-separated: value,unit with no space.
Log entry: 625.8123,m³
